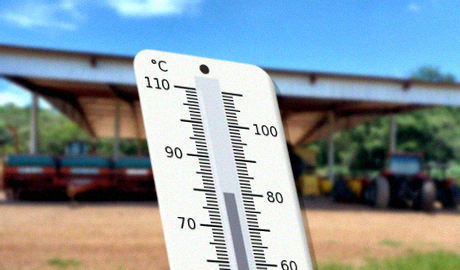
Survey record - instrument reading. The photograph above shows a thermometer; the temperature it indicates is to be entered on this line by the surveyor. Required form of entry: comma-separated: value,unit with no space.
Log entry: 80,°C
